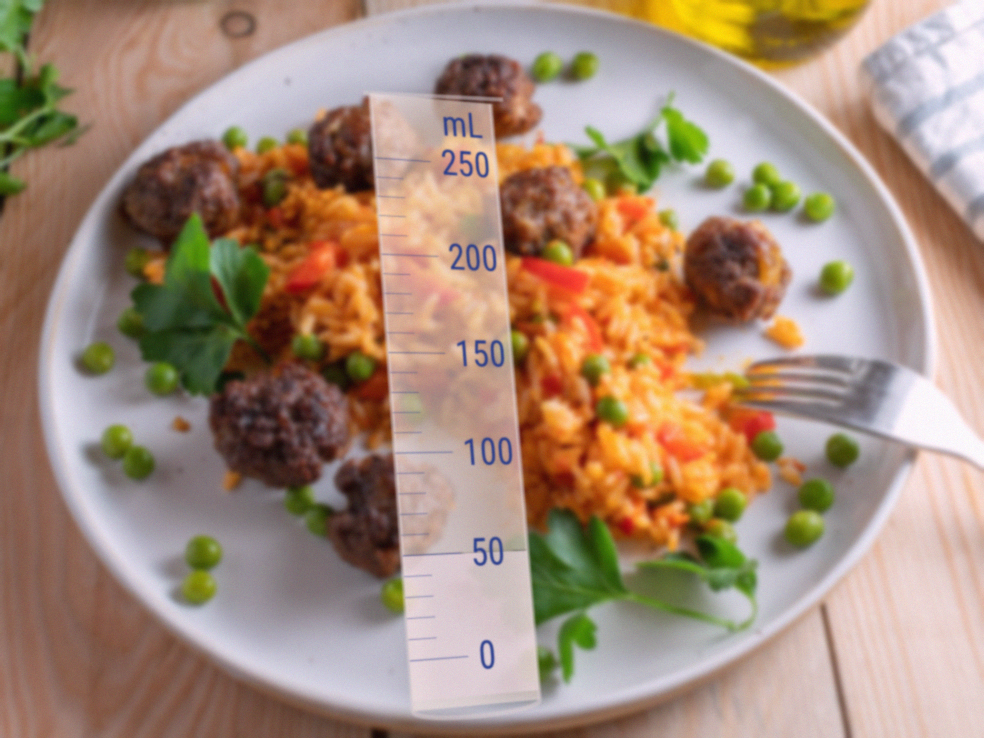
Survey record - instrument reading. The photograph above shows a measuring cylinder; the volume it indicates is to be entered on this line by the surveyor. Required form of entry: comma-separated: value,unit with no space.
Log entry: 50,mL
